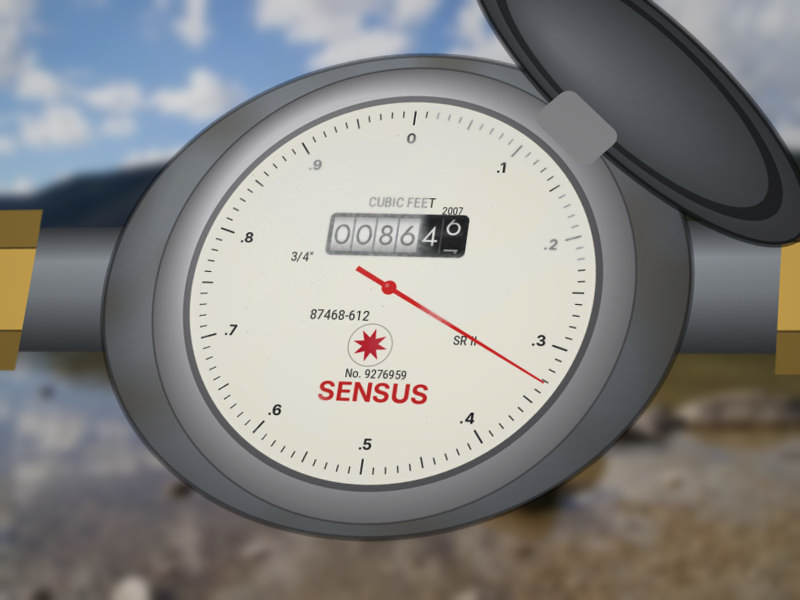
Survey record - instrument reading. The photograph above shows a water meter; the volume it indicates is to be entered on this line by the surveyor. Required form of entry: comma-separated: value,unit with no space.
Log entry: 8646.33,ft³
